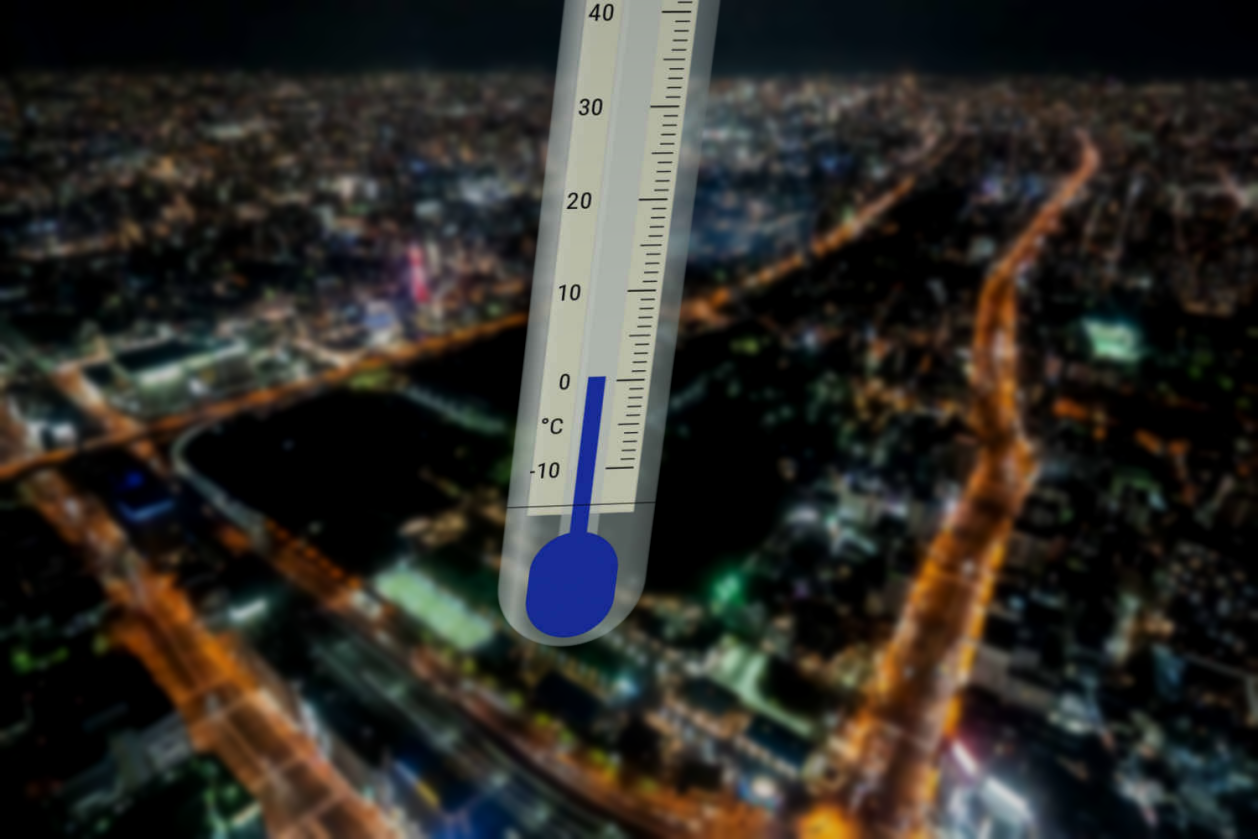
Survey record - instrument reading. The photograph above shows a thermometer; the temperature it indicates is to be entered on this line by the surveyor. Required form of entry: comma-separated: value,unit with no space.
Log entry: 0.5,°C
